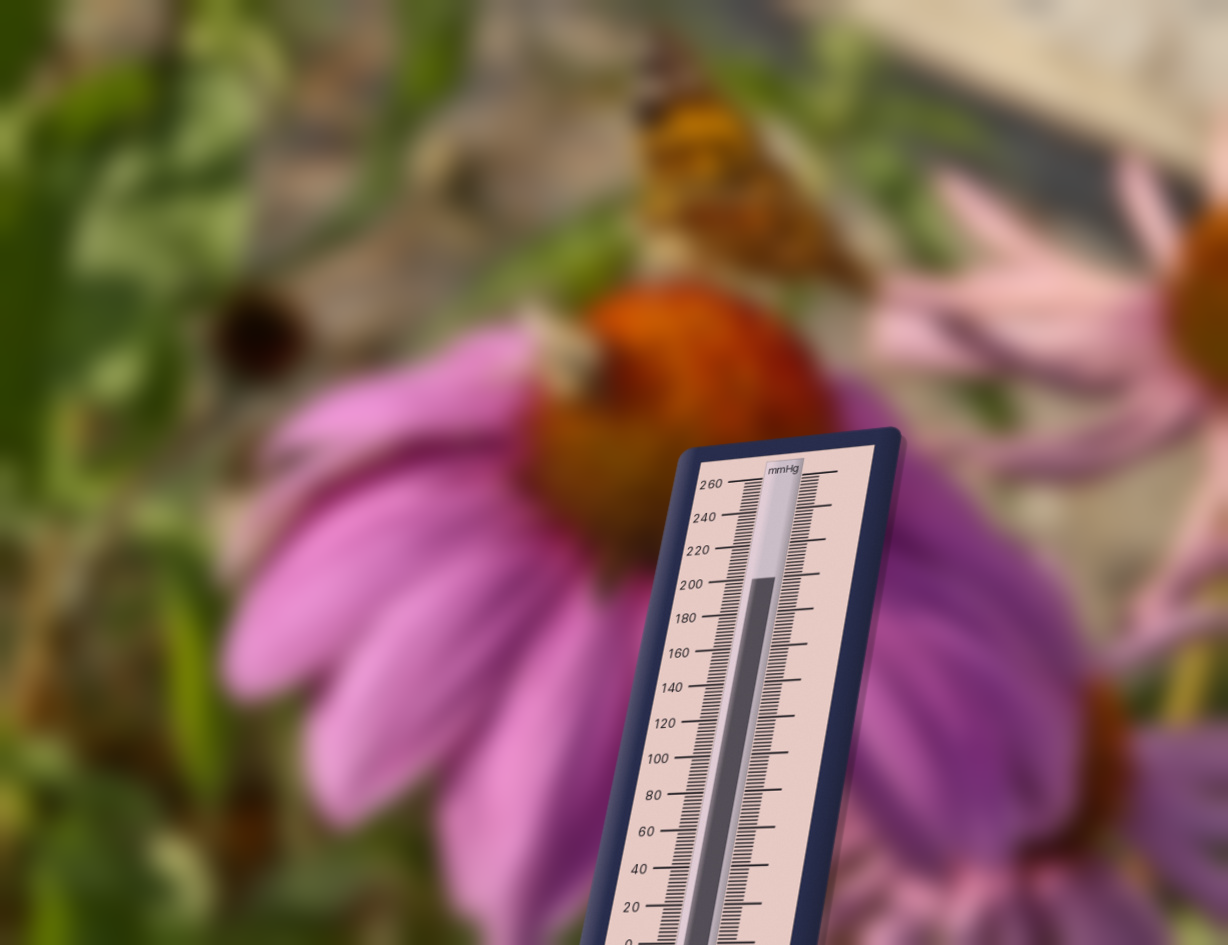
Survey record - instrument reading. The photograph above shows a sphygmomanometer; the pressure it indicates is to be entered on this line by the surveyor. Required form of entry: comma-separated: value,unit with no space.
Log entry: 200,mmHg
